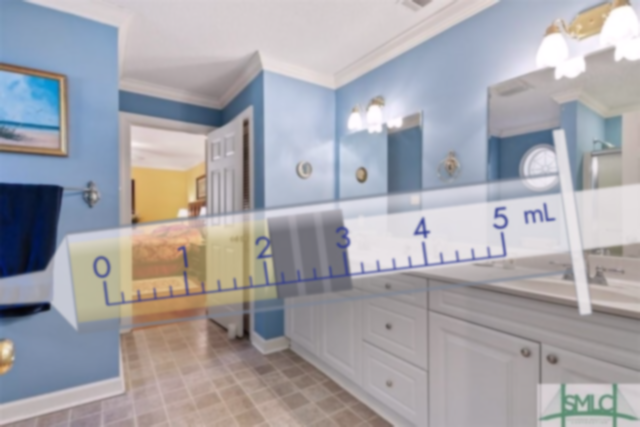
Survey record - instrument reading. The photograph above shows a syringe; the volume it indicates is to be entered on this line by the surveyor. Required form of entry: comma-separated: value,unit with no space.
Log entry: 2.1,mL
